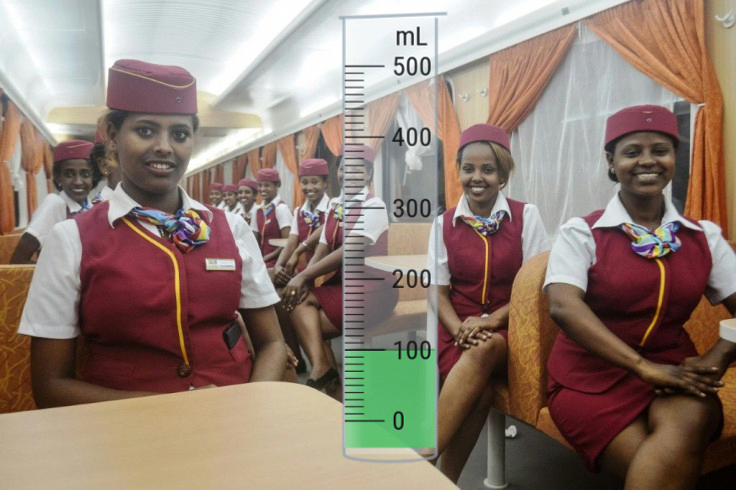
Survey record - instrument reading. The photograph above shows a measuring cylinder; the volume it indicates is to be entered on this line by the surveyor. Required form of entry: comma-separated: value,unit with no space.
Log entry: 100,mL
